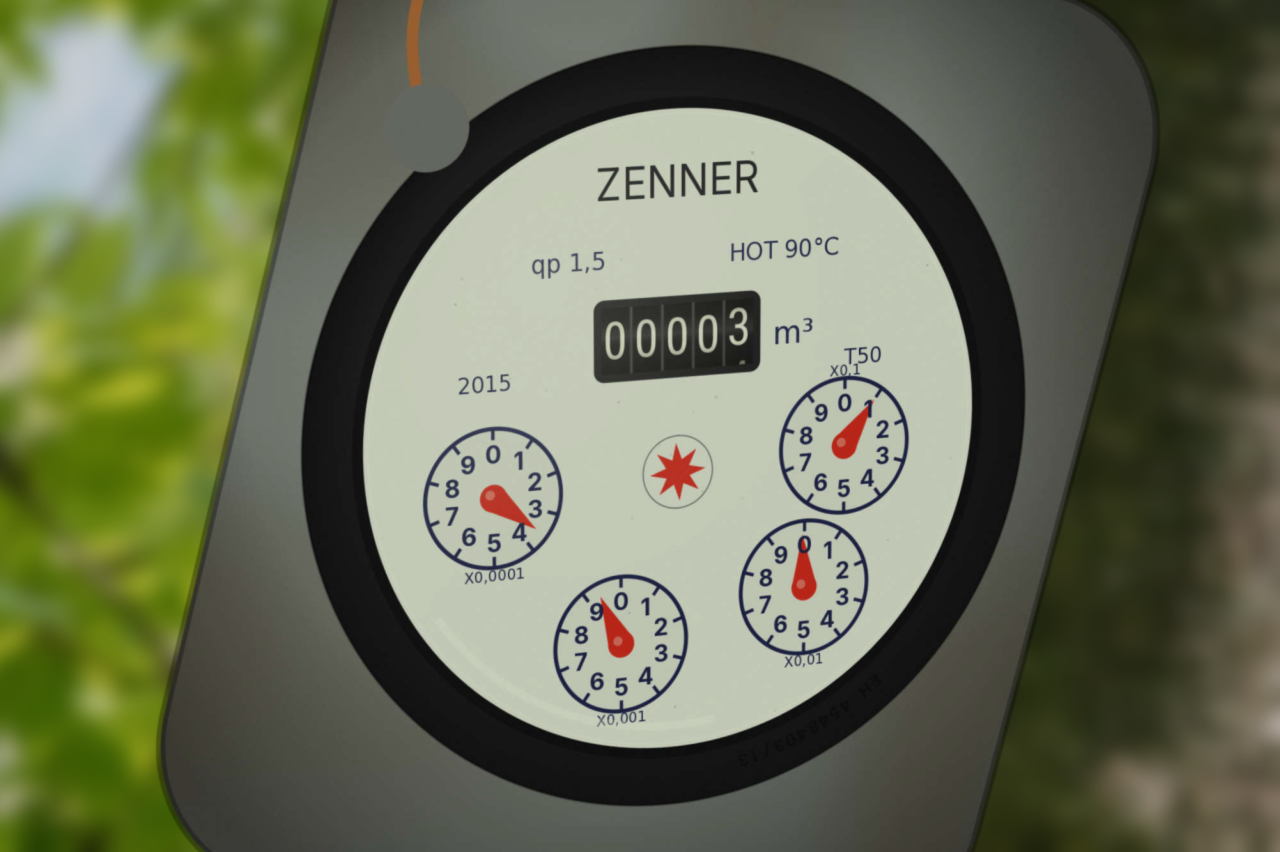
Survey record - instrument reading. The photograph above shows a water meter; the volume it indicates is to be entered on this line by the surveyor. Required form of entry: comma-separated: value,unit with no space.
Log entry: 3.0993,m³
